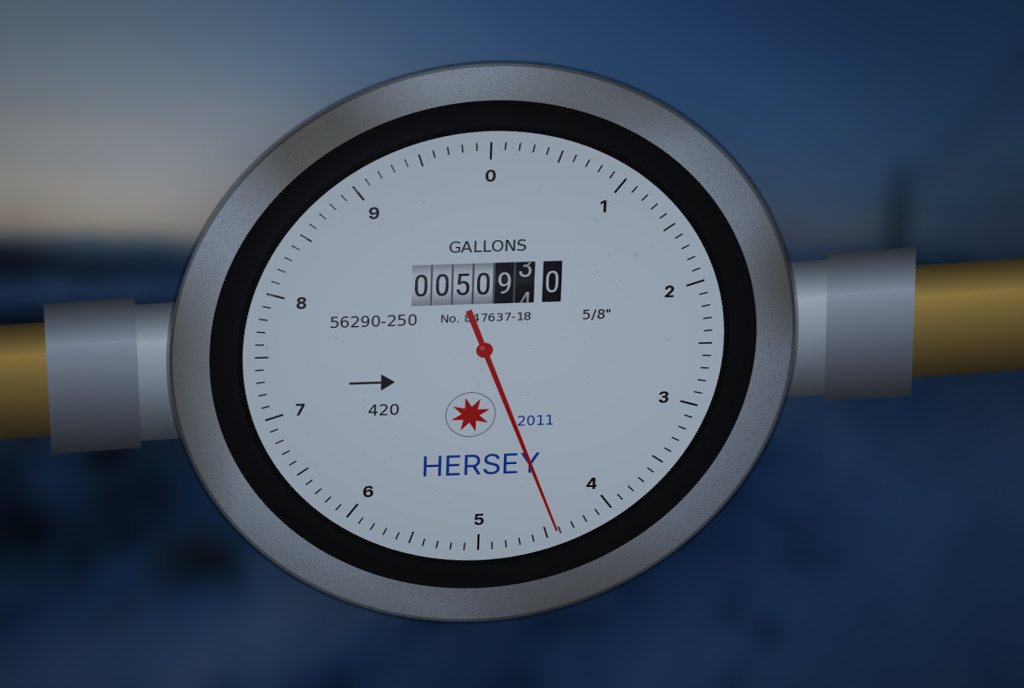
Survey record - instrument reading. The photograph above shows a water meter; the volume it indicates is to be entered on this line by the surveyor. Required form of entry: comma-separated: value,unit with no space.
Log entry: 50934.4,gal
